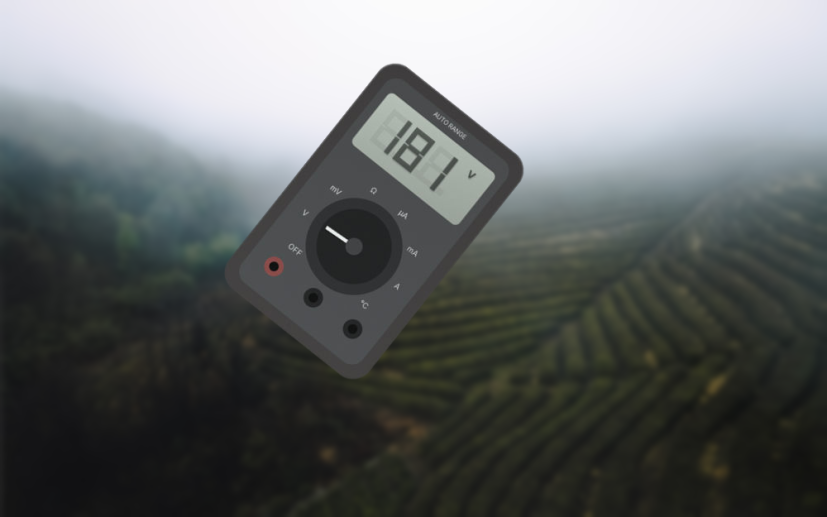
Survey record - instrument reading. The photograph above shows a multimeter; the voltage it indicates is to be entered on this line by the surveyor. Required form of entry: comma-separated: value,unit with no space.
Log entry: 181,V
